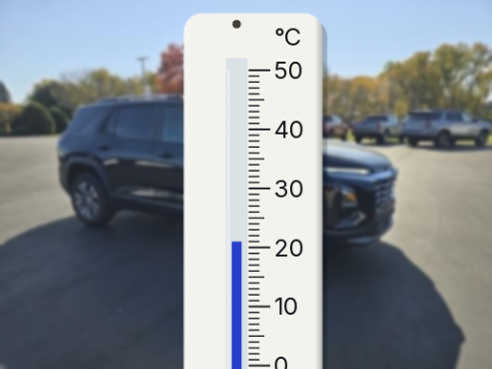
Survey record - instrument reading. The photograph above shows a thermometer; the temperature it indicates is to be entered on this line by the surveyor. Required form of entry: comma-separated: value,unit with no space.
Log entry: 21,°C
